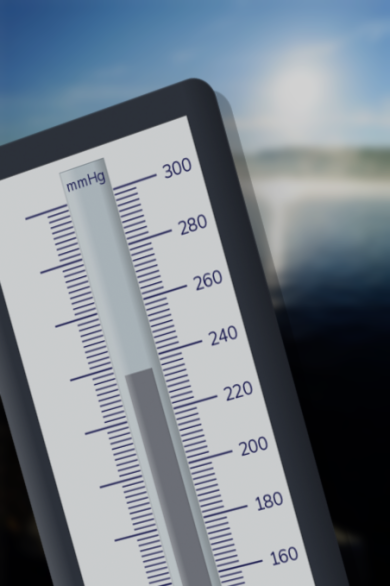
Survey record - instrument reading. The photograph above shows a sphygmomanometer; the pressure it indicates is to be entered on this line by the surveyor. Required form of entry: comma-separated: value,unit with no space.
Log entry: 236,mmHg
